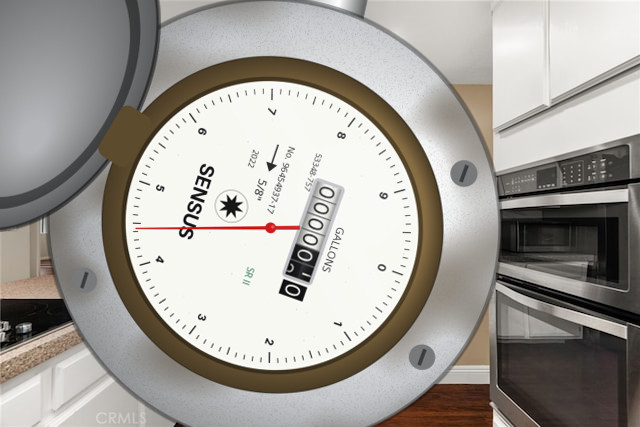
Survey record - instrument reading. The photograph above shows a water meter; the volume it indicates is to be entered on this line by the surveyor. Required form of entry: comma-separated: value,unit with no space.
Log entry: 14.4,gal
